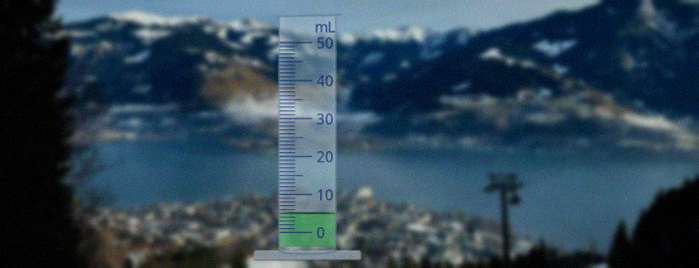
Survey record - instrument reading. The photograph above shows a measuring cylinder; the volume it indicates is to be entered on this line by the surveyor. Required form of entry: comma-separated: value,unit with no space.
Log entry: 5,mL
